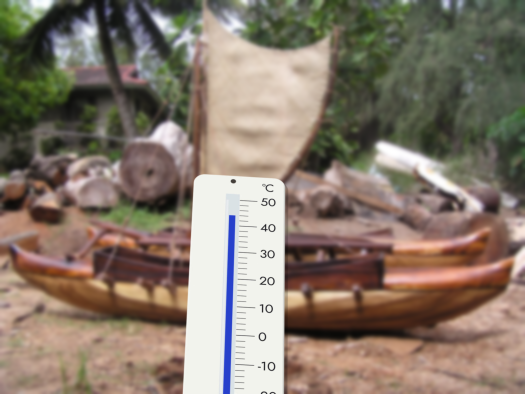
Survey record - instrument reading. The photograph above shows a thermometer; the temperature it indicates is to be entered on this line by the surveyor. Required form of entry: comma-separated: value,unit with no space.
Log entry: 44,°C
